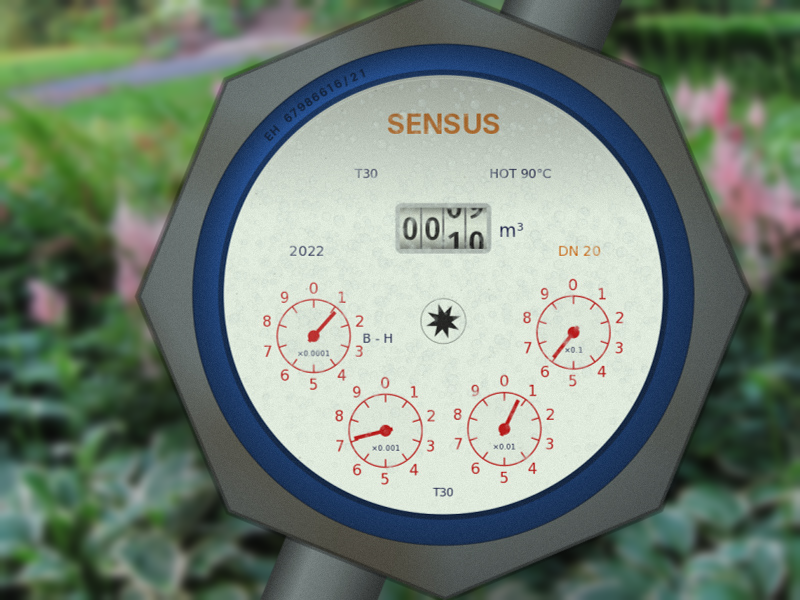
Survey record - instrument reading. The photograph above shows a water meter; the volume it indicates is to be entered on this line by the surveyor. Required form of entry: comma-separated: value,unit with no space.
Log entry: 9.6071,m³
